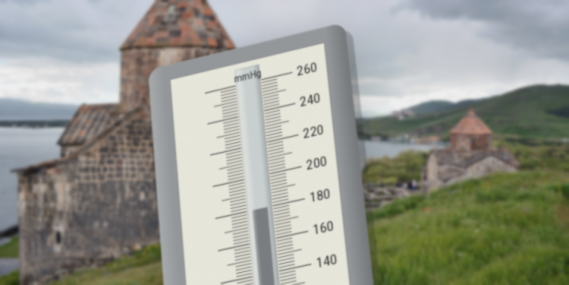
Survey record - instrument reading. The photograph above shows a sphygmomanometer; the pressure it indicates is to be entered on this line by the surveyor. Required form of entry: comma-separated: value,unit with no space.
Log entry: 180,mmHg
